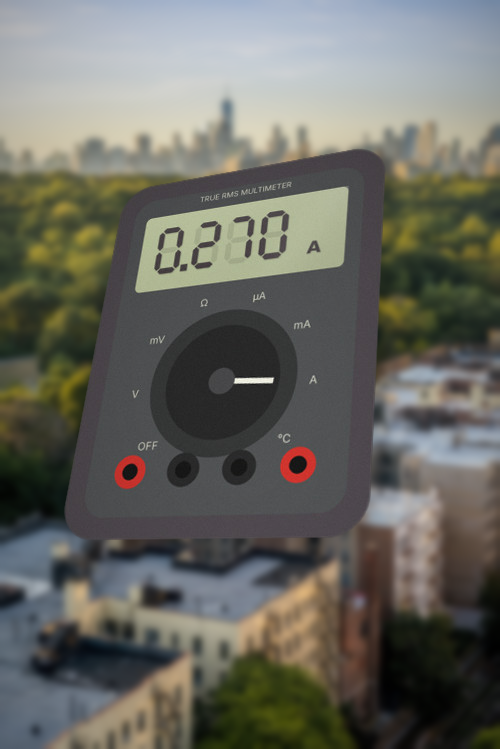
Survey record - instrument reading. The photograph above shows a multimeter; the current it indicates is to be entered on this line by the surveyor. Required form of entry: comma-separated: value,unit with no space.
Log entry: 0.270,A
